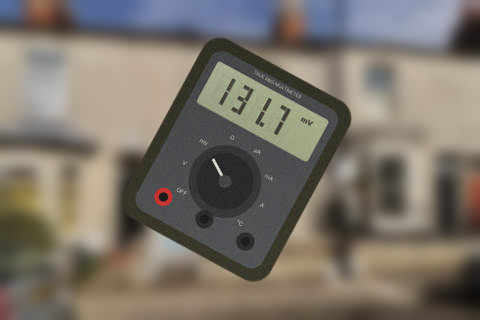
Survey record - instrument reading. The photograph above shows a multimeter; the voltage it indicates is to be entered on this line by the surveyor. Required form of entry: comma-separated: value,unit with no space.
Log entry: 131.7,mV
